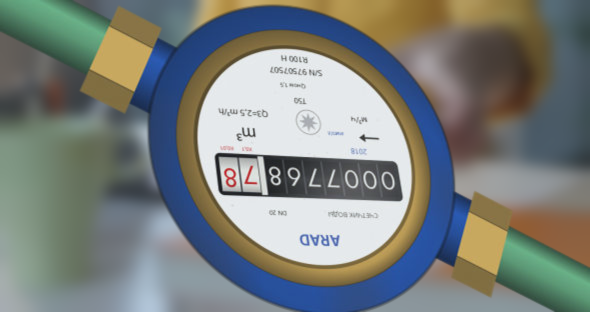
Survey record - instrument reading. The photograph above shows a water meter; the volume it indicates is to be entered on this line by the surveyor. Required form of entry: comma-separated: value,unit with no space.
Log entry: 7768.78,m³
